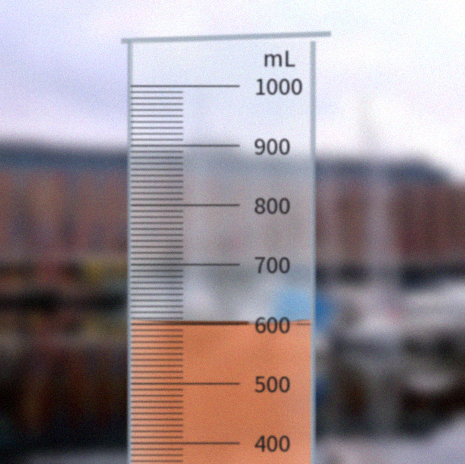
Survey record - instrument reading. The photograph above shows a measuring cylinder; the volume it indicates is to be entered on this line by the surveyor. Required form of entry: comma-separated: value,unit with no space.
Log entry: 600,mL
